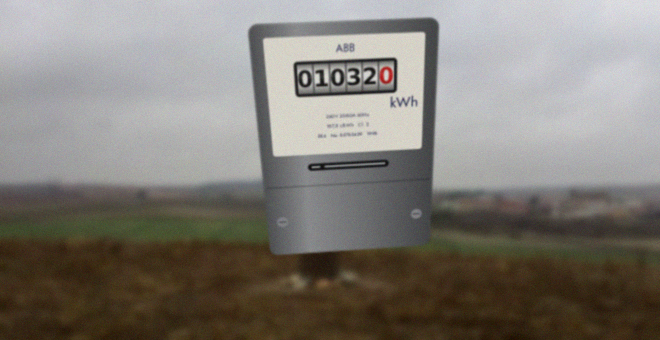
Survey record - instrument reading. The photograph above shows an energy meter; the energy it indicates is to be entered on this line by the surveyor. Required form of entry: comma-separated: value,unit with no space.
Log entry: 1032.0,kWh
